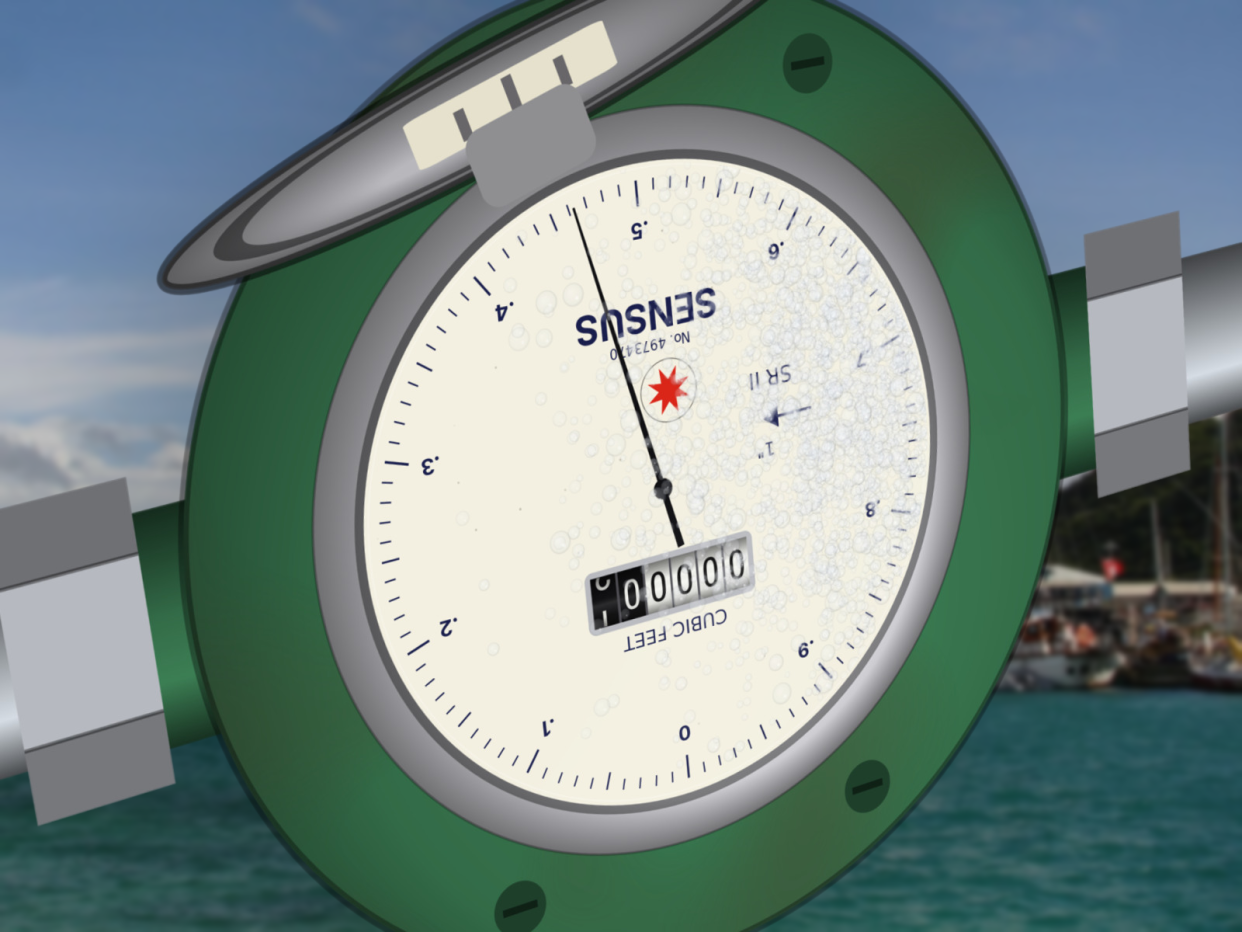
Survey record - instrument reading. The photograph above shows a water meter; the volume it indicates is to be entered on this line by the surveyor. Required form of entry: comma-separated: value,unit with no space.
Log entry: 1.46,ft³
